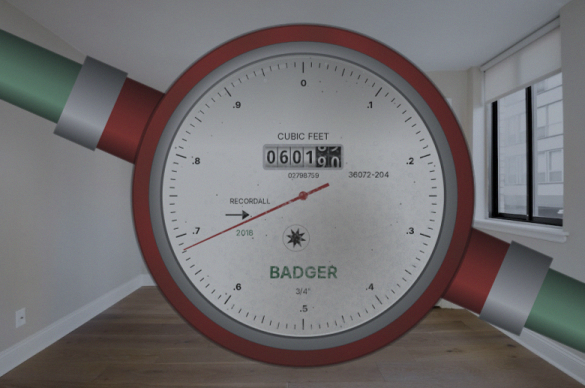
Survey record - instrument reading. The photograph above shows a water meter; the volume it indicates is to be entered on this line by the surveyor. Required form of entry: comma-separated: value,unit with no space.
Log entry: 60189.68,ft³
